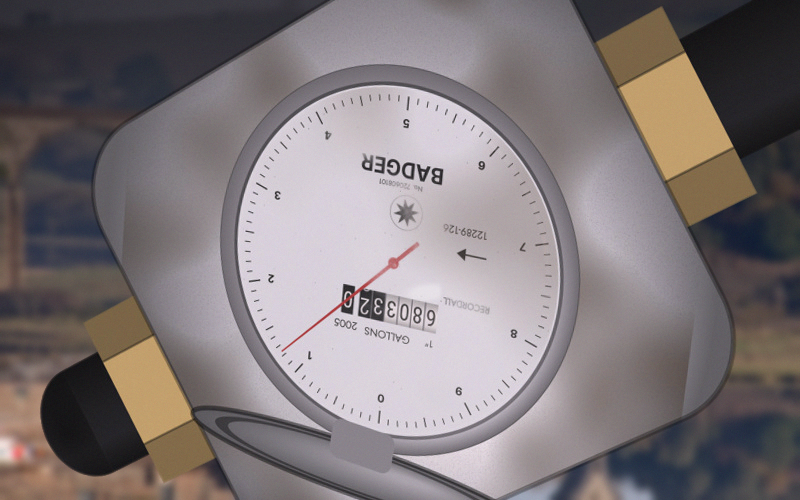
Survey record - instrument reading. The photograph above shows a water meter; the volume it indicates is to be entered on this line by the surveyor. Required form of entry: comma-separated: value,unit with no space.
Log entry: 6803321.2,gal
